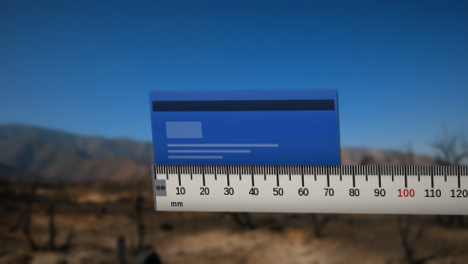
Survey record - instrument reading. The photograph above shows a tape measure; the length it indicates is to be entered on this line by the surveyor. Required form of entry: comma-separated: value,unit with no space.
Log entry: 75,mm
